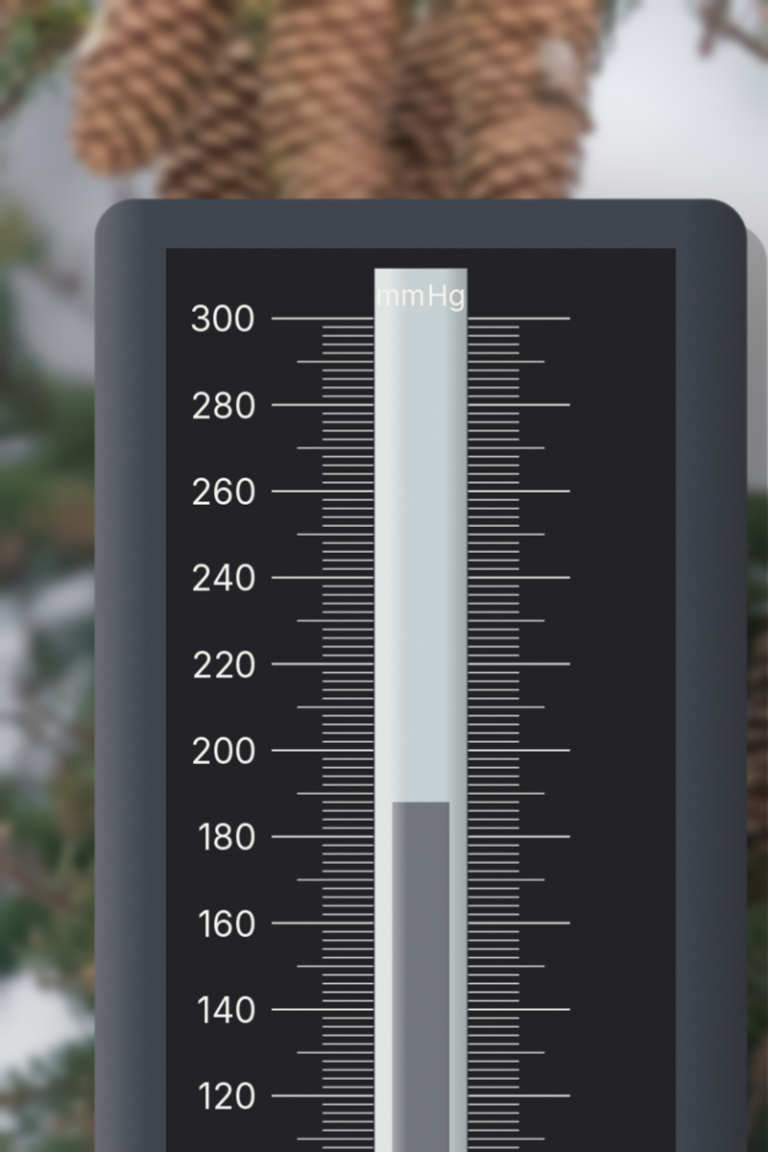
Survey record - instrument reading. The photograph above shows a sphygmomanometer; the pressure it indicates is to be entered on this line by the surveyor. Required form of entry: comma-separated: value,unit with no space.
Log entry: 188,mmHg
